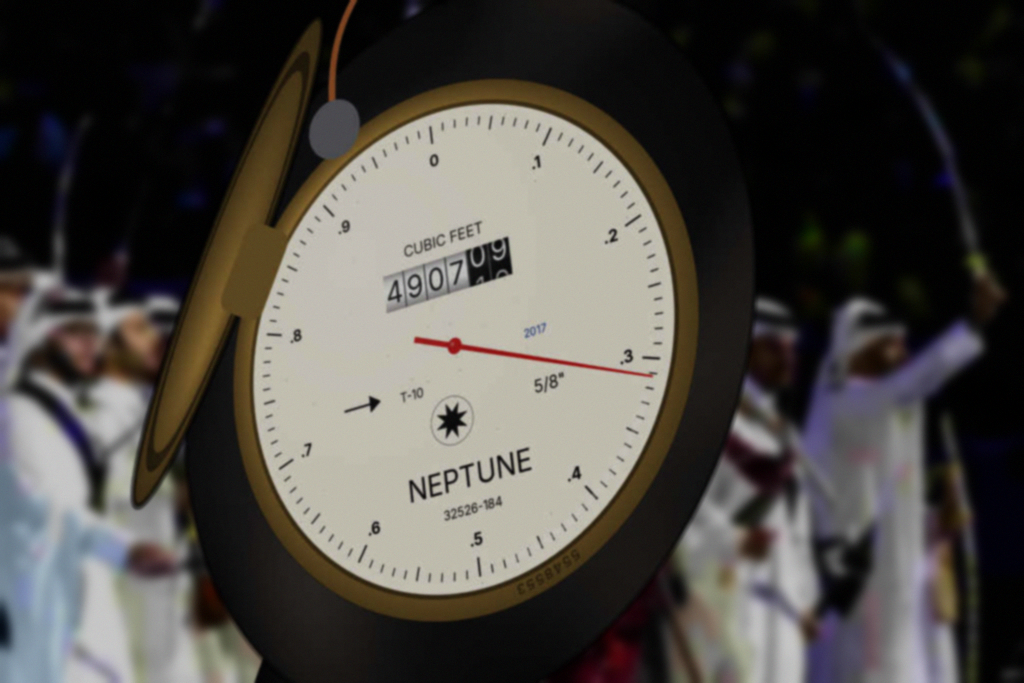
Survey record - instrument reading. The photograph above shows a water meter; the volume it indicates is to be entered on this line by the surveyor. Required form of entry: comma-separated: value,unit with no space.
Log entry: 490709.31,ft³
